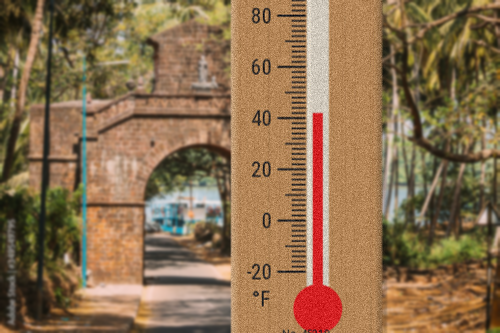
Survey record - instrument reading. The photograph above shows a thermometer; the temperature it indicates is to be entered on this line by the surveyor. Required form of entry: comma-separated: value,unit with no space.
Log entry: 42,°F
